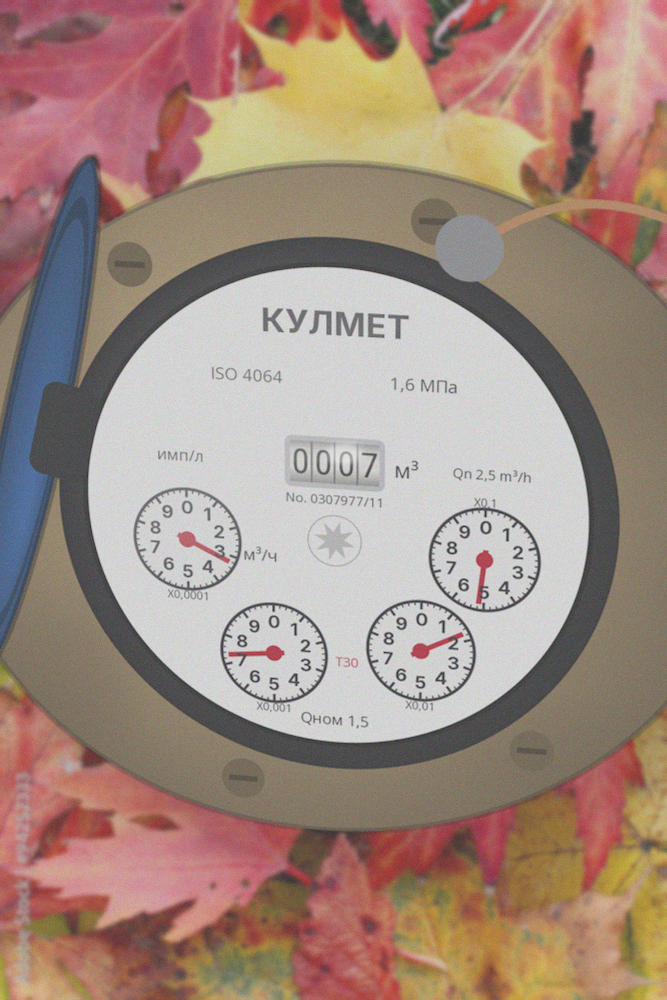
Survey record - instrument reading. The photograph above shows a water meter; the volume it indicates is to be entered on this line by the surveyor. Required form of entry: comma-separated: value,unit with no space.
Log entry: 7.5173,m³
